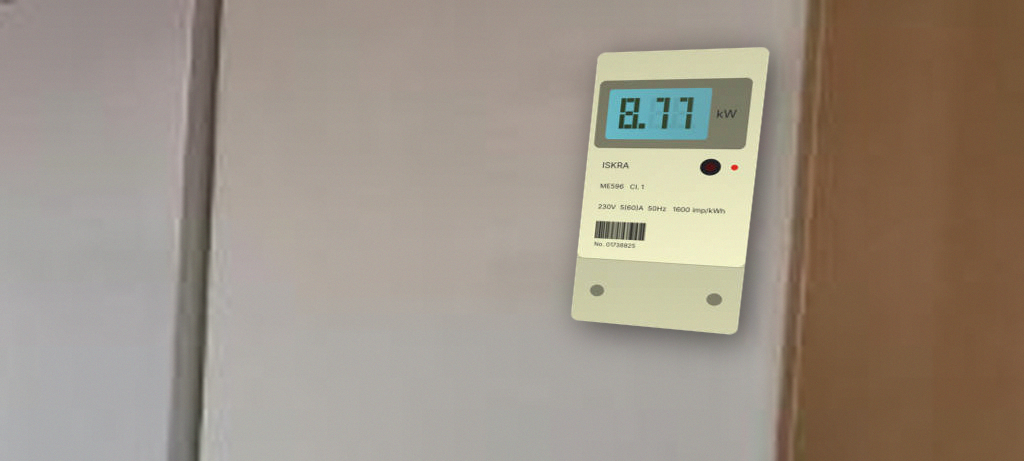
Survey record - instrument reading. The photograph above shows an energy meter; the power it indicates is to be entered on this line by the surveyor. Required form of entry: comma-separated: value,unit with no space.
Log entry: 8.77,kW
